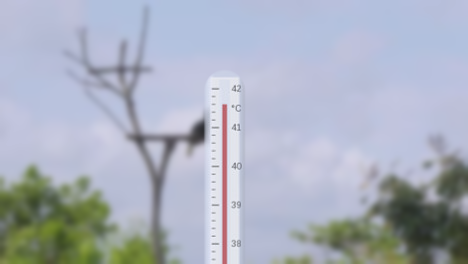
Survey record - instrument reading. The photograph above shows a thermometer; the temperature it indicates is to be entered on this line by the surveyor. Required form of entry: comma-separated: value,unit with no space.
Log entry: 41.6,°C
